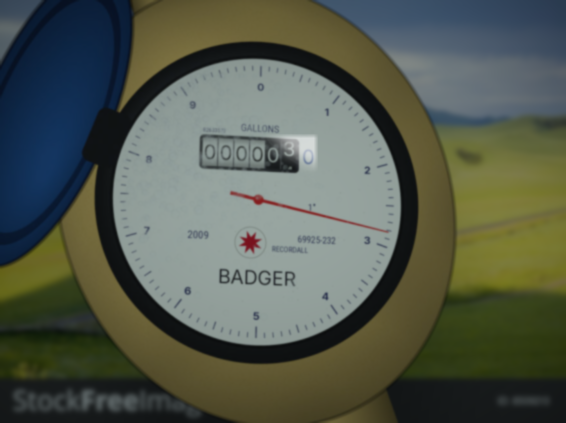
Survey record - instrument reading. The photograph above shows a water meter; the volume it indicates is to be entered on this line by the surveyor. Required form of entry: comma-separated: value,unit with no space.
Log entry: 32.8,gal
